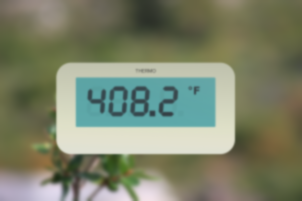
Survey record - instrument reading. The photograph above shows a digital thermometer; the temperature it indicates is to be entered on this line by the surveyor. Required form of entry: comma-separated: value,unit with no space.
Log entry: 408.2,°F
